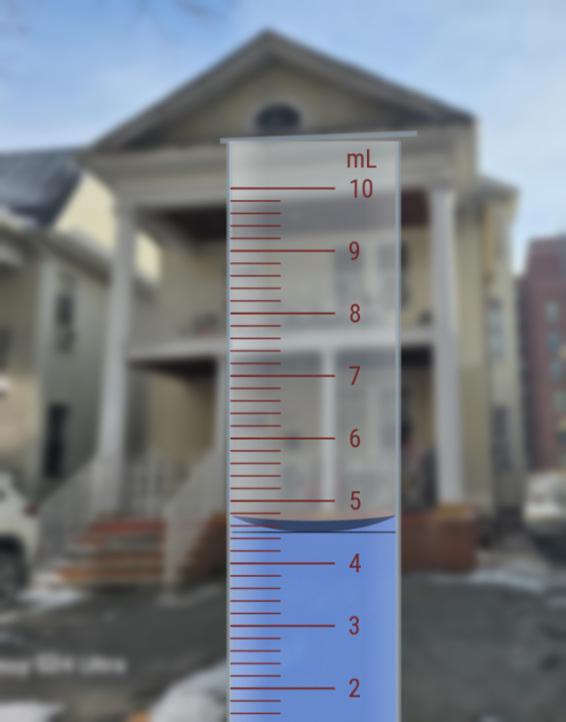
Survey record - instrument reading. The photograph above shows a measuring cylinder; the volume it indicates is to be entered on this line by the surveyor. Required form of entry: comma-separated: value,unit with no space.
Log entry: 4.5,mL
